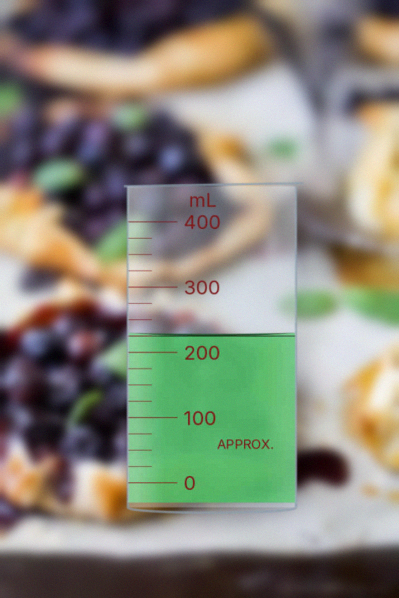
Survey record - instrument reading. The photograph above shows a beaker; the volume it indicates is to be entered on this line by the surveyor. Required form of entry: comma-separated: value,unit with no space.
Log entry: 225,mL
